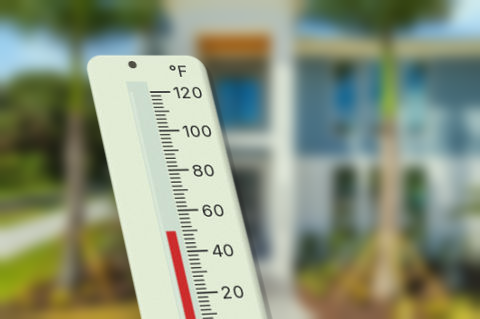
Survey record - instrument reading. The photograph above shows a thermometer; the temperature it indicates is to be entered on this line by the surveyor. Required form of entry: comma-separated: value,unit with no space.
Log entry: 50,°F
